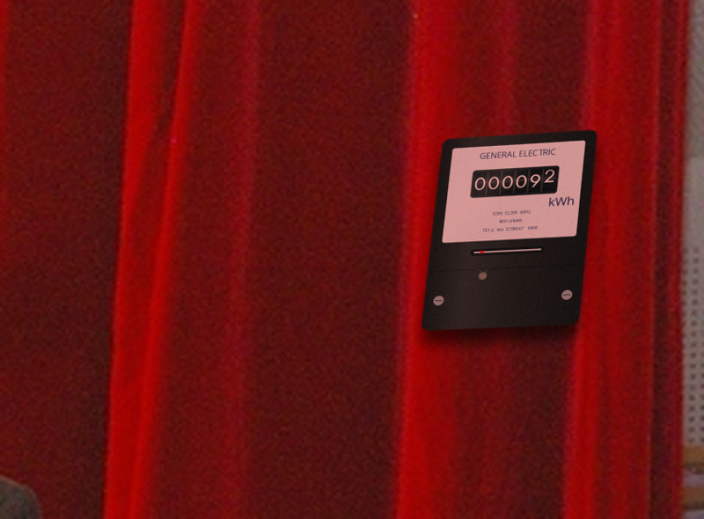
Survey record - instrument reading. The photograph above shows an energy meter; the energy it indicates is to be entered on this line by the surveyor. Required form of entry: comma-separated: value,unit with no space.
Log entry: 92,kWh
